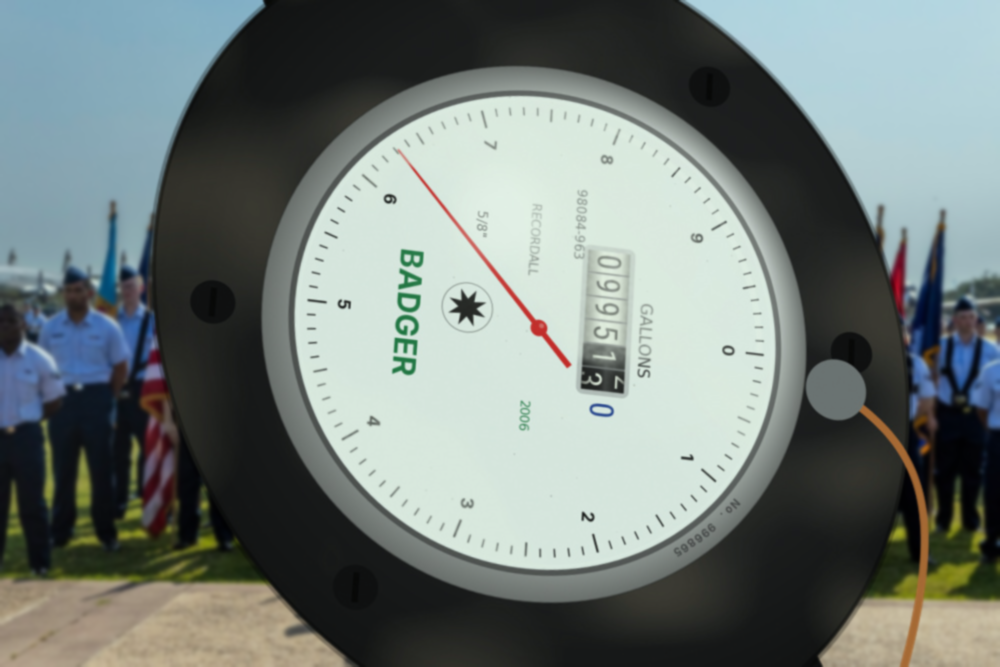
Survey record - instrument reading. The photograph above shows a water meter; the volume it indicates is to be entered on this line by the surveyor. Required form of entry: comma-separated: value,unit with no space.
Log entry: 995126.3,gal
